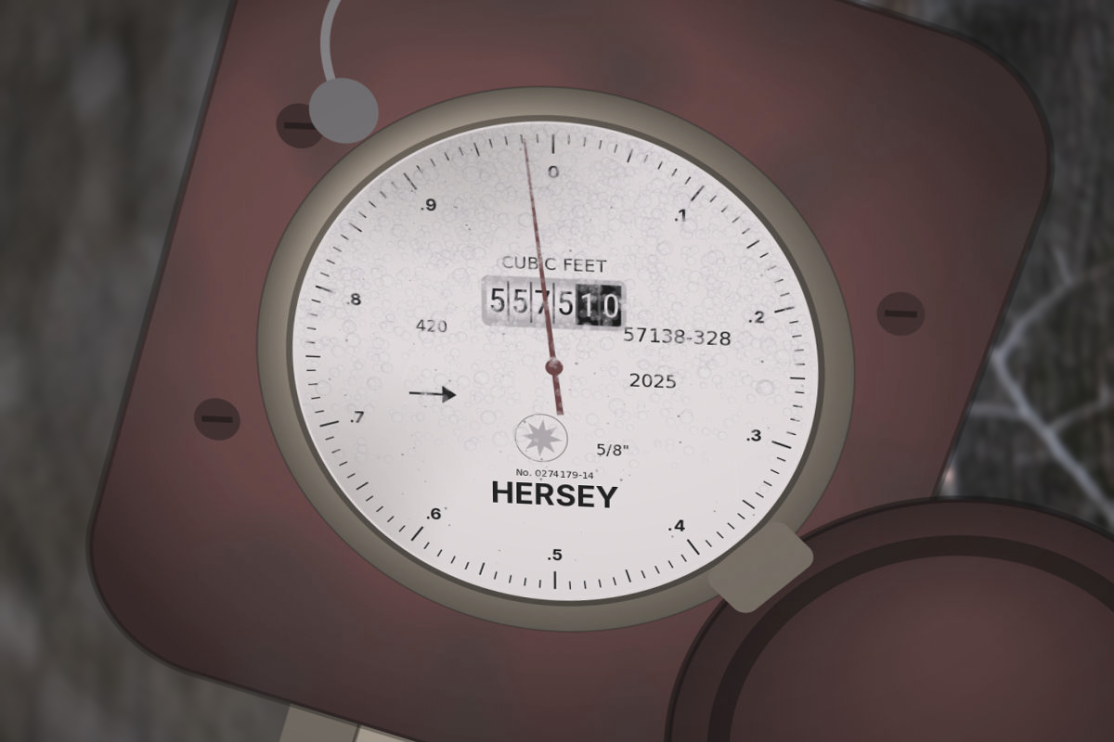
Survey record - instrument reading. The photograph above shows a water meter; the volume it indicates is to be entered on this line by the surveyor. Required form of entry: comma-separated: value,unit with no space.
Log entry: 557509.98,ft³
